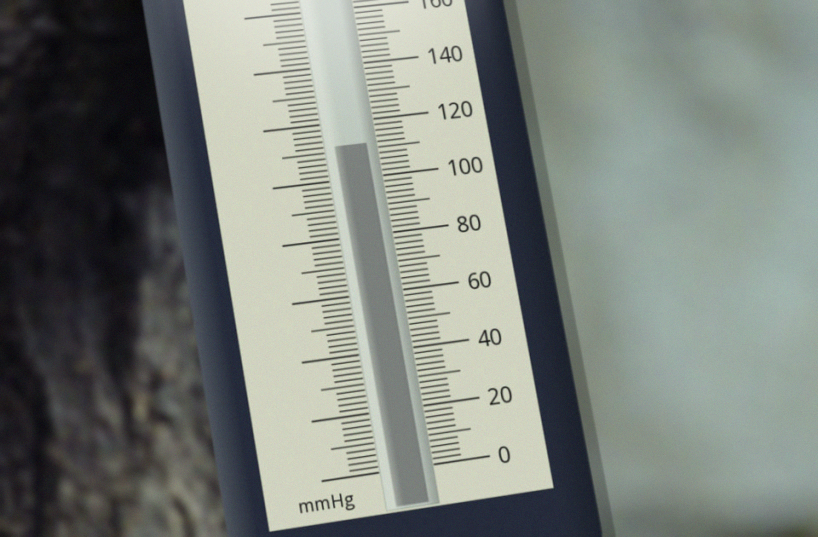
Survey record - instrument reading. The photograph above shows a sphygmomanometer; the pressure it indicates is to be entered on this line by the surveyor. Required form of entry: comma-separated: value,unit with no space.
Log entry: 112,mmHg
